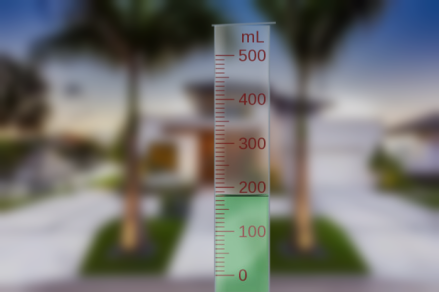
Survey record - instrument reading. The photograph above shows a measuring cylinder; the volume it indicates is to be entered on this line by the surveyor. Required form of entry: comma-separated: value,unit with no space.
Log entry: 180,mL
